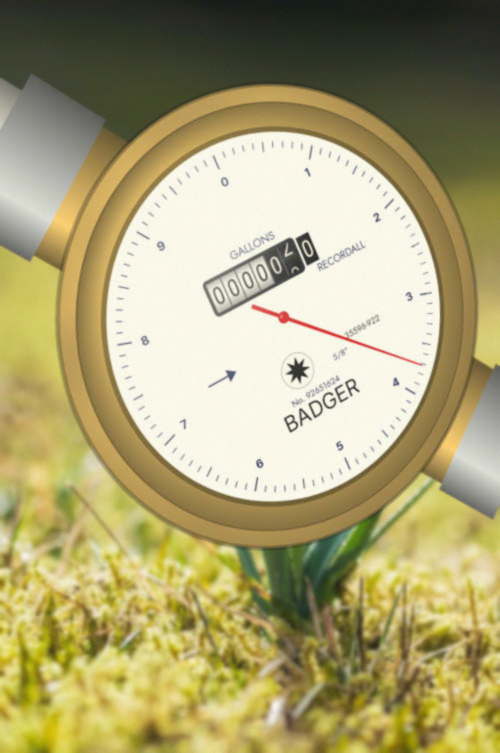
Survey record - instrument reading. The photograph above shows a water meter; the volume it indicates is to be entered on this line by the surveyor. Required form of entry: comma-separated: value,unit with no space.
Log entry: 23.7,gal
